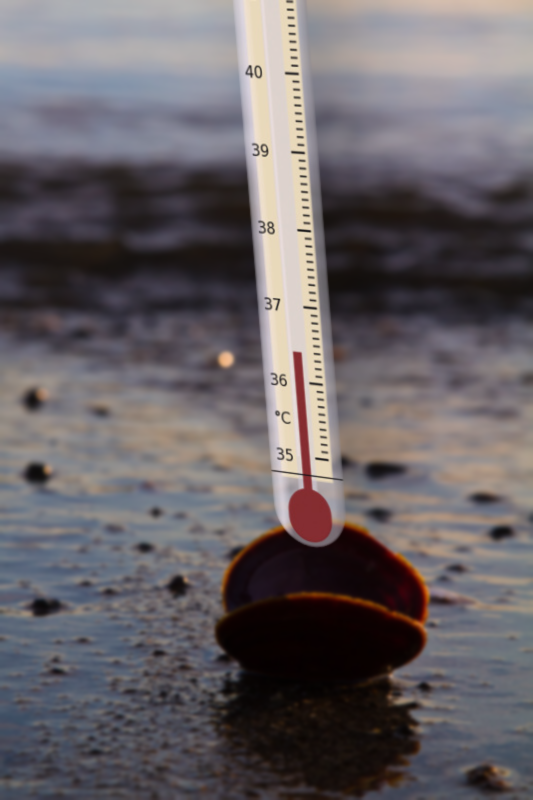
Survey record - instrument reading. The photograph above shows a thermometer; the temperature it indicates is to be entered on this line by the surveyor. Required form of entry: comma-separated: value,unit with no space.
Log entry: 36.4,°C
